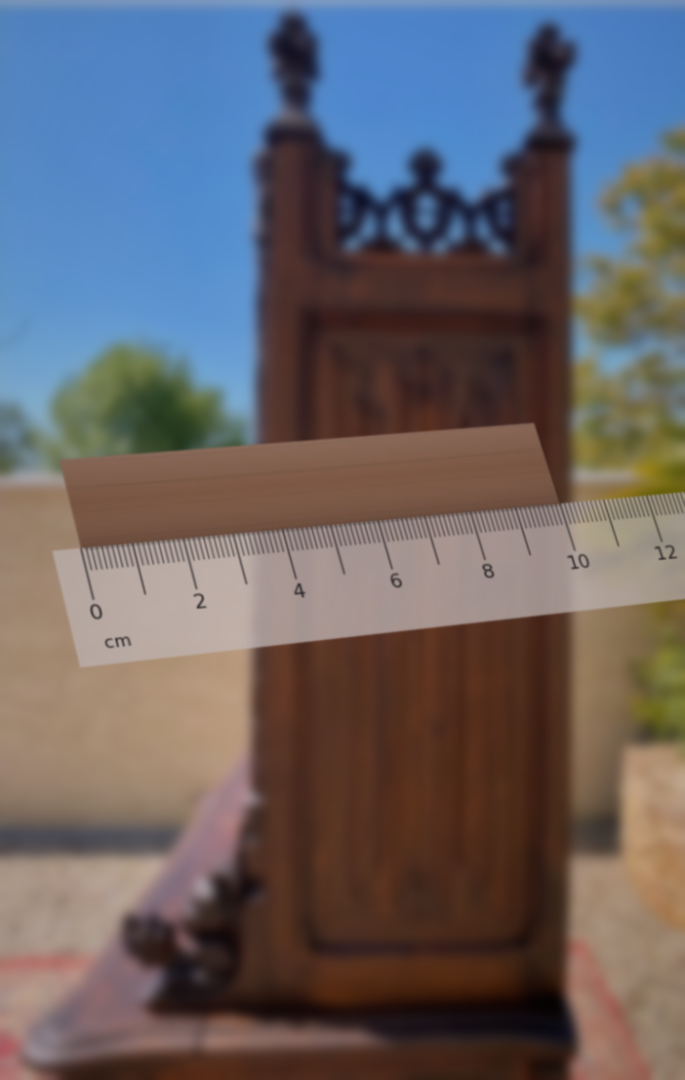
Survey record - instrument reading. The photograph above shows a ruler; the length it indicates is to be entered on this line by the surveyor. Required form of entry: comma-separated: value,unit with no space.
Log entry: 10,cm
